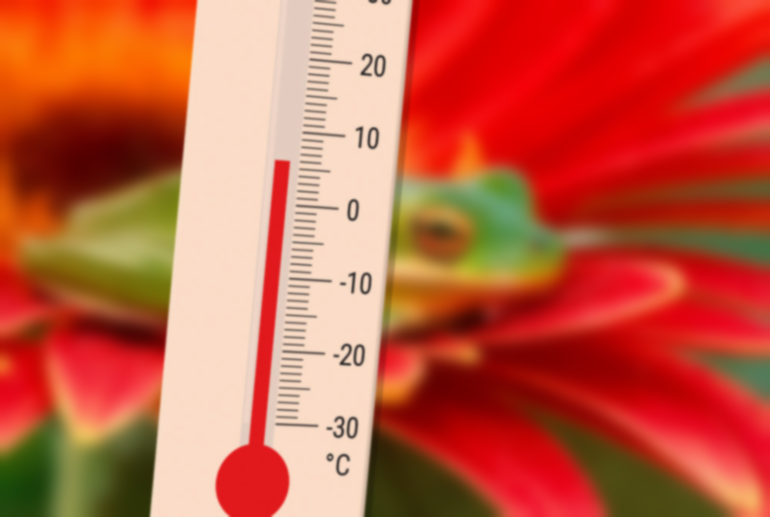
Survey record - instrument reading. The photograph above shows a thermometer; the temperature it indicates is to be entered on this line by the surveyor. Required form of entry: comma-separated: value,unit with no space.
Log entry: 6,°C
